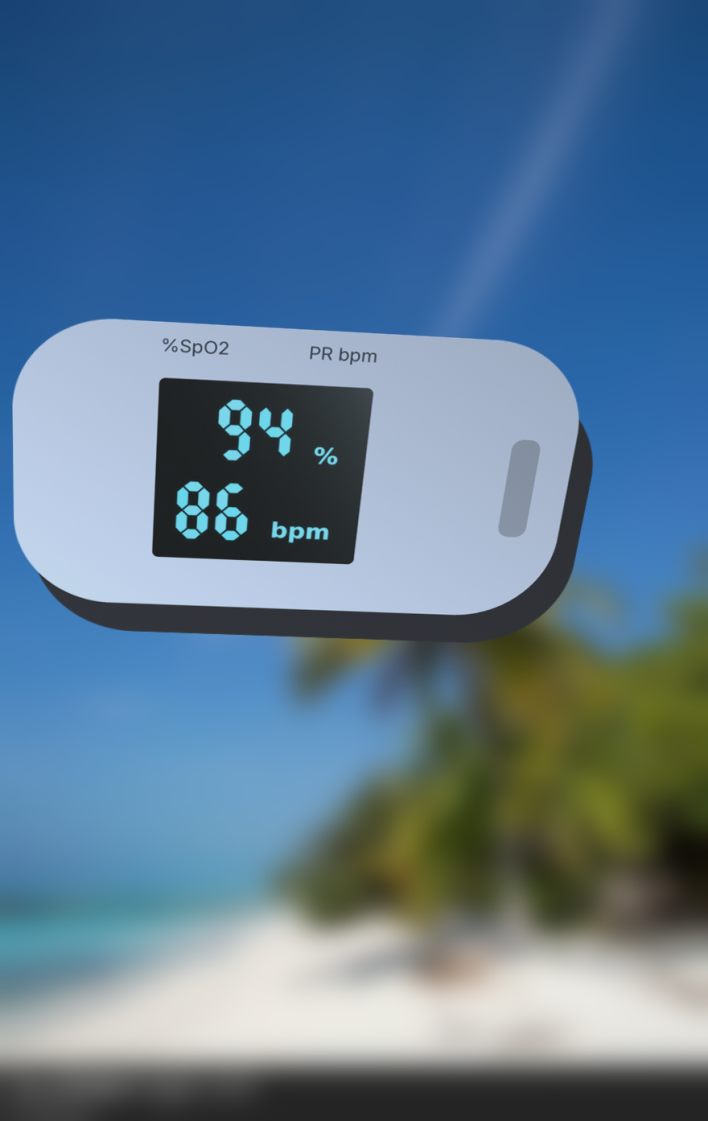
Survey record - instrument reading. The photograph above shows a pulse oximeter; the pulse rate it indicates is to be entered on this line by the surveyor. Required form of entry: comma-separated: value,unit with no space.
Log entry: 86,bpm
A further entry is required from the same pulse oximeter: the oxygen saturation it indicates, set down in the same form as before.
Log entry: 94,%
